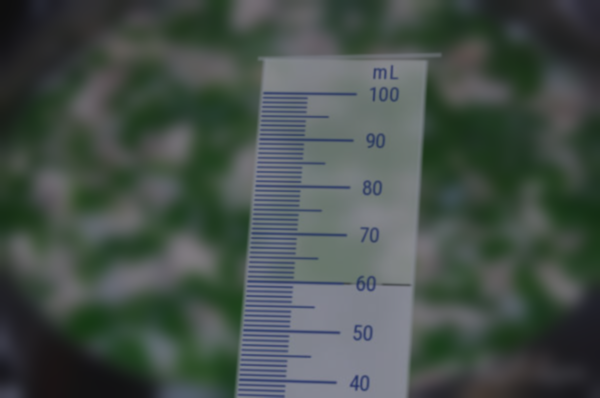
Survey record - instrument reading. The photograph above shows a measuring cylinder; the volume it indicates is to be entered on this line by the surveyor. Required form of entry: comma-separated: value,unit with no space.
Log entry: 60,mL
